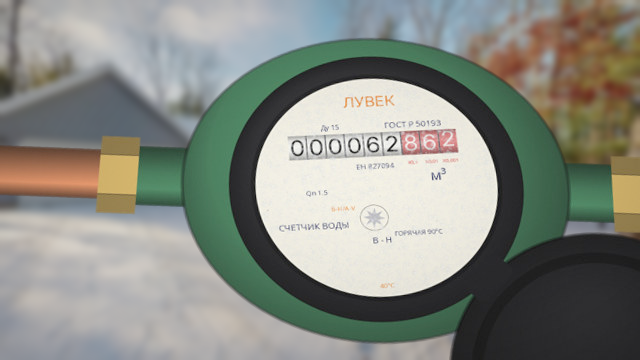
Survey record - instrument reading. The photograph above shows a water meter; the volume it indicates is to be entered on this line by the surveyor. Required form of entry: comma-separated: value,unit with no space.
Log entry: 62.862,m³
